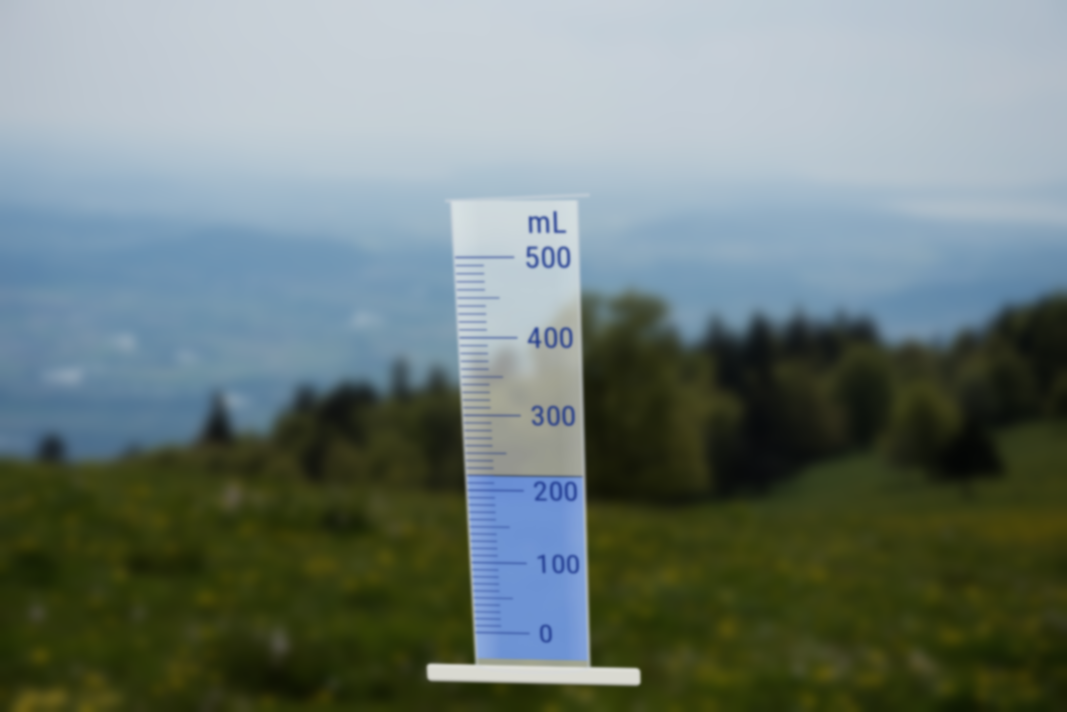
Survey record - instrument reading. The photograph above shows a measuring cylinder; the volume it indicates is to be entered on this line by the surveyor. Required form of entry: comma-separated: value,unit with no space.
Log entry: 220,mL
